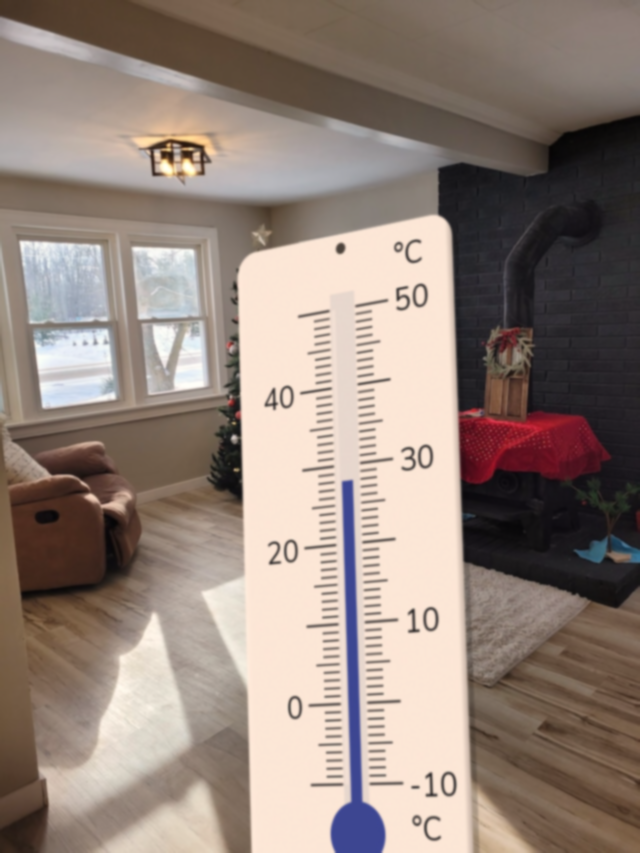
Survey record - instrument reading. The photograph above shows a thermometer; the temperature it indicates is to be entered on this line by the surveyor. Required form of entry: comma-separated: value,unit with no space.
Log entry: 28,°C
